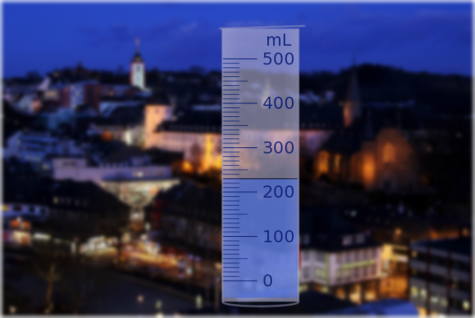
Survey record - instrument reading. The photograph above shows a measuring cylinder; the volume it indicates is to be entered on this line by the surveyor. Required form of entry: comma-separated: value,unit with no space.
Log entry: 230,mL
